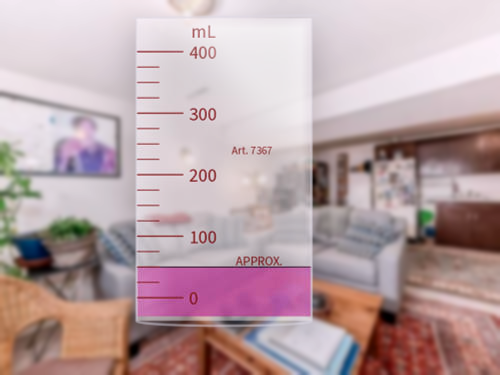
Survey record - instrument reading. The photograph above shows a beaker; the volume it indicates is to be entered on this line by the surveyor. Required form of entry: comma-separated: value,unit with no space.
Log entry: 50,mL
